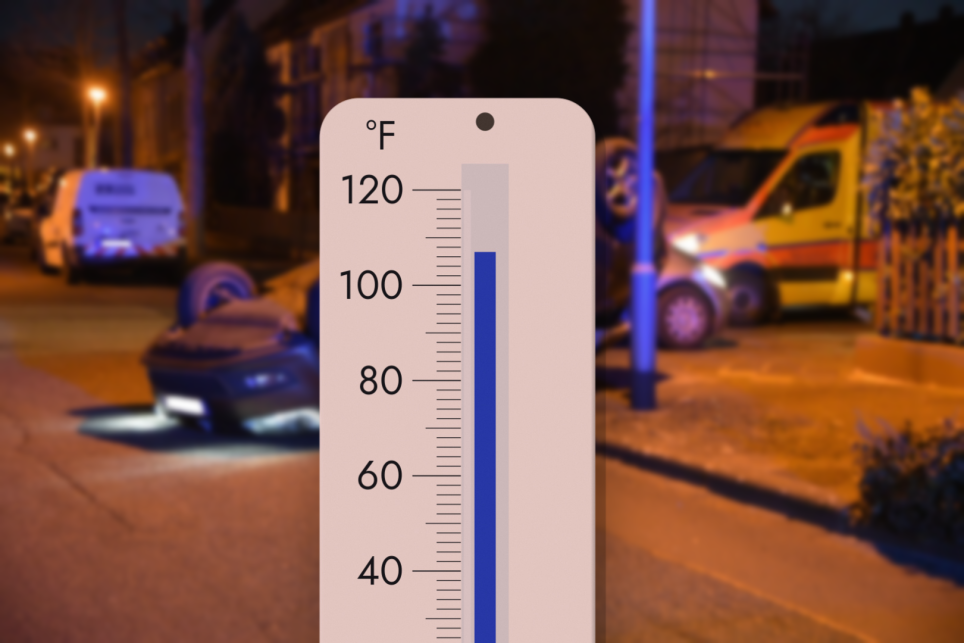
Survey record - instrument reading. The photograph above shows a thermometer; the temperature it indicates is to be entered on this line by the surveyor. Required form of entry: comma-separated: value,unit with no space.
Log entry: 107,°F
